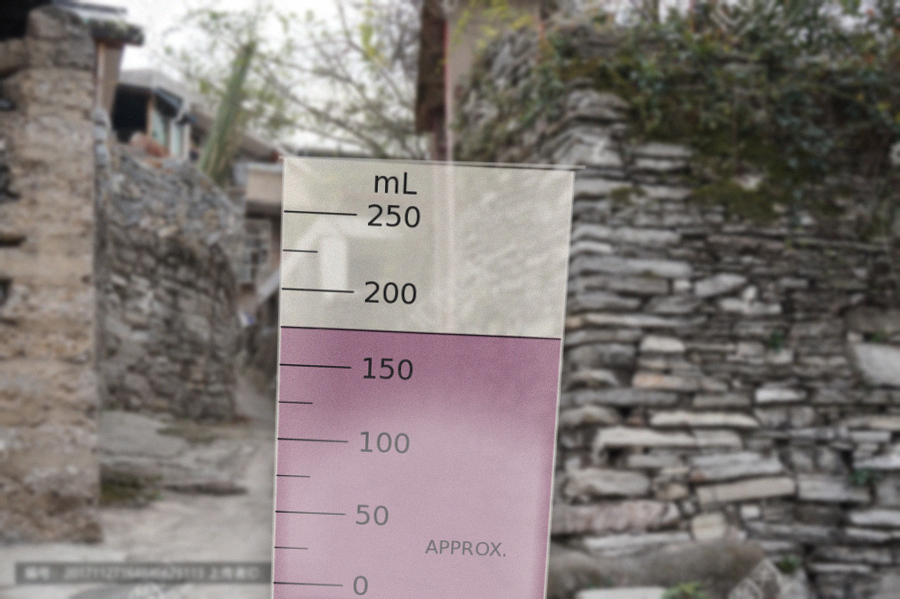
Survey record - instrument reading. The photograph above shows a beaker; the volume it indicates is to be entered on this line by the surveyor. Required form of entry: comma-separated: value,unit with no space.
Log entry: 175,mL
